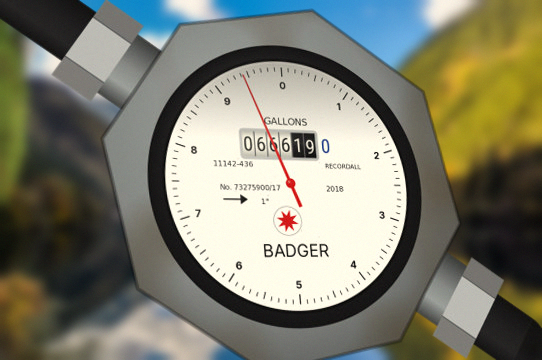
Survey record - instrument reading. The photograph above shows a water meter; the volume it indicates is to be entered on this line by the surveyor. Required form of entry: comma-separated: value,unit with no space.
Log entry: 666189.4,gal
